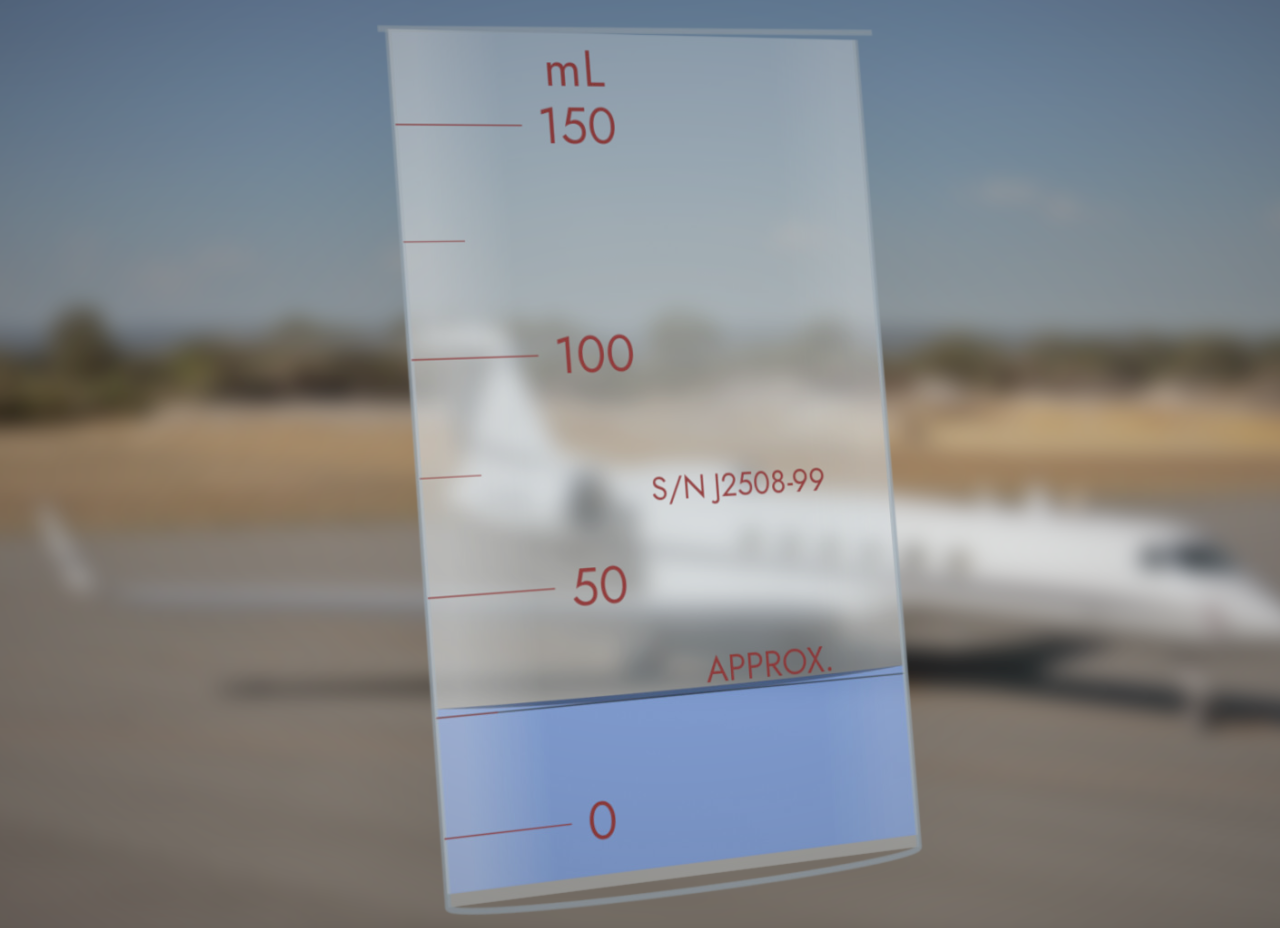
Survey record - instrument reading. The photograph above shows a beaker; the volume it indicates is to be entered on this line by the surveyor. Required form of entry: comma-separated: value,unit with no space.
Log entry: 25,mL
